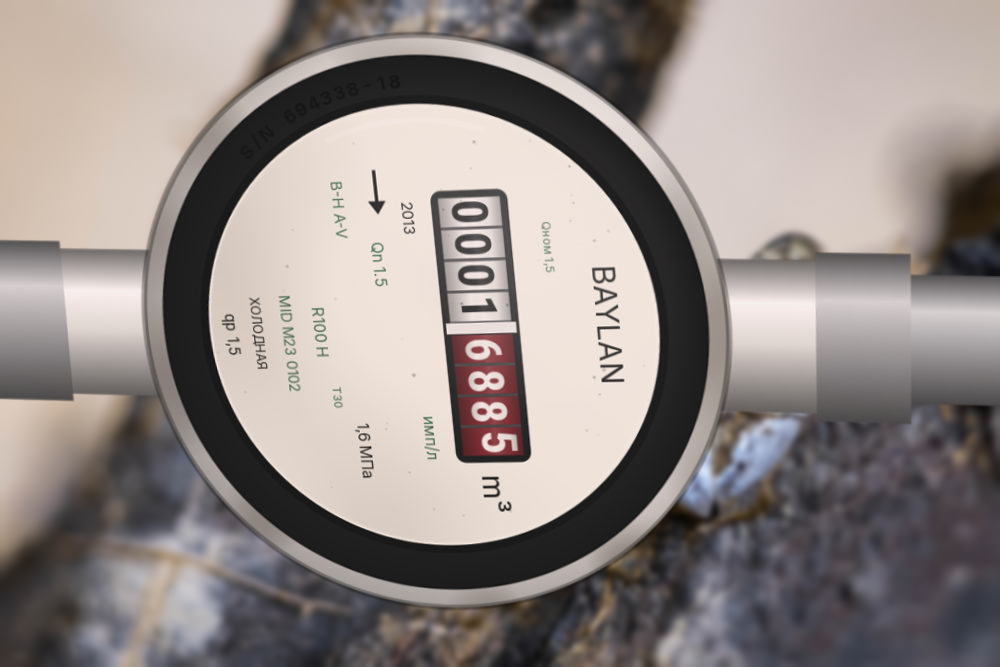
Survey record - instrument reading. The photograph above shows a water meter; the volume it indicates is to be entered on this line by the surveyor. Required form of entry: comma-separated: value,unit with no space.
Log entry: 1.6885,m³
